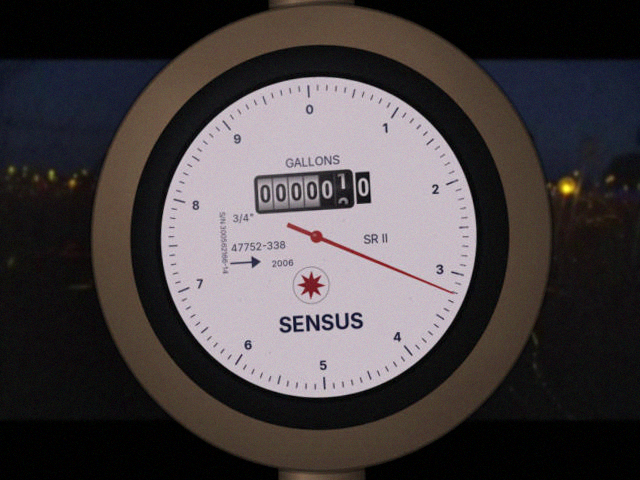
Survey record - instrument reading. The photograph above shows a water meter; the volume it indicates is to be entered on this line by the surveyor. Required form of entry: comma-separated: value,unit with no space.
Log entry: 13.2,gal
